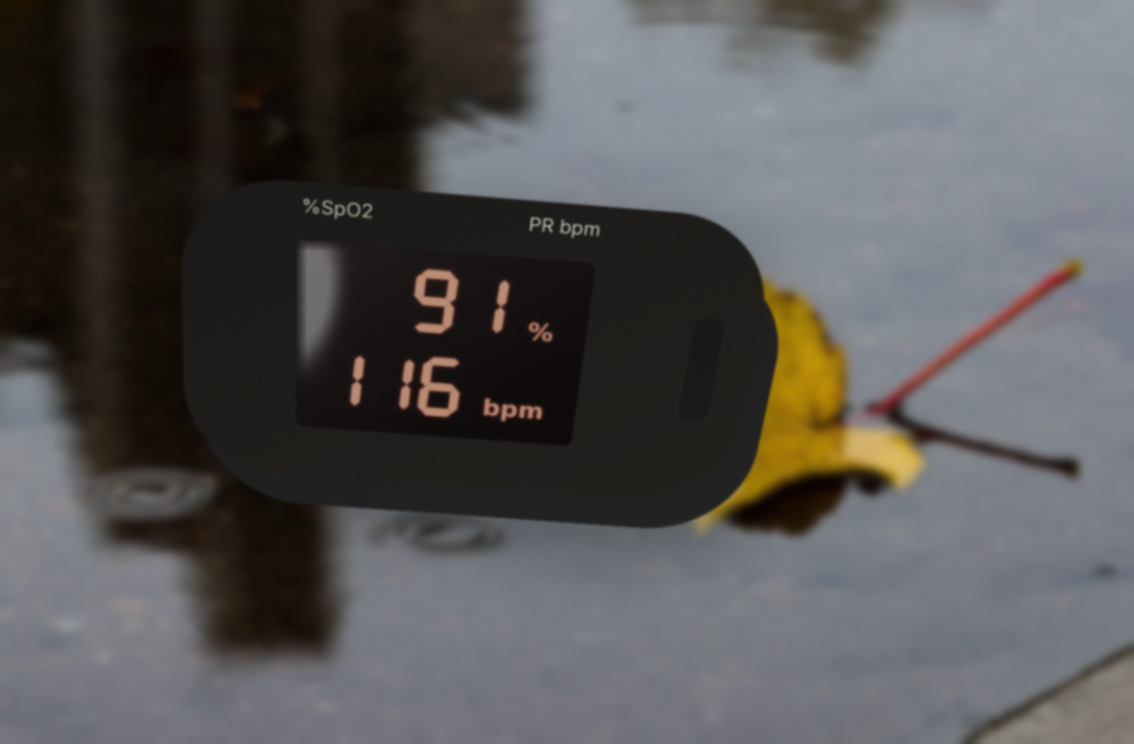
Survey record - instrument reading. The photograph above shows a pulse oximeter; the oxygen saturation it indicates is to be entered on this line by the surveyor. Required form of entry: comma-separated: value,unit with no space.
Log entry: 91,%
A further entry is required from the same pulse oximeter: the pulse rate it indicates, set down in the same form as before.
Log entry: 116,bpm
